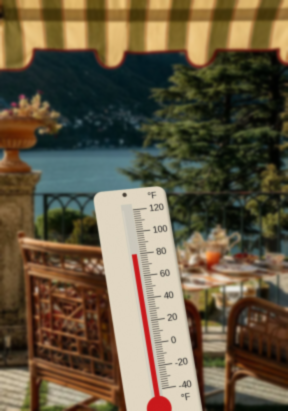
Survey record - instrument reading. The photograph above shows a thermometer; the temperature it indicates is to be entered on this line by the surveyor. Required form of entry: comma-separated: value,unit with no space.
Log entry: 80,°F
